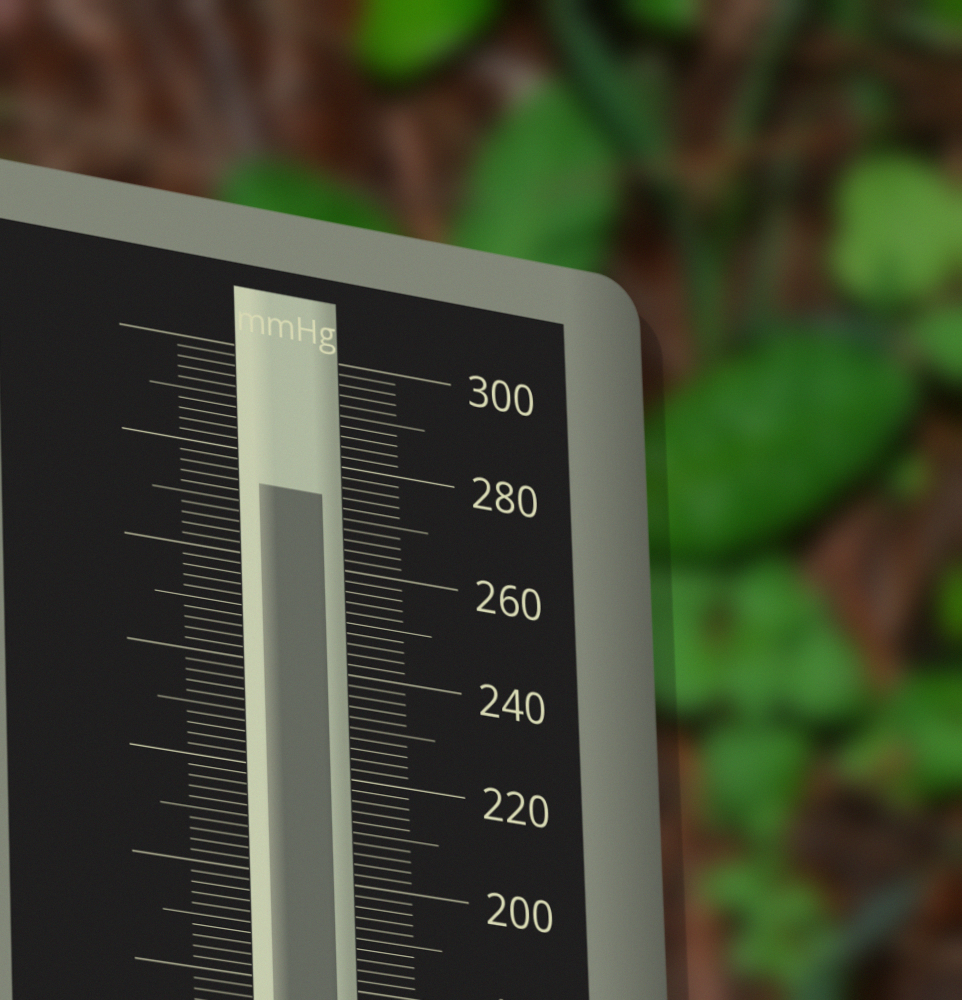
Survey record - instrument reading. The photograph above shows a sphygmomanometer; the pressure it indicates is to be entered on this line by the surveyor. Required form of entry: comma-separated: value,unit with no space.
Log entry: 274,mmHg
